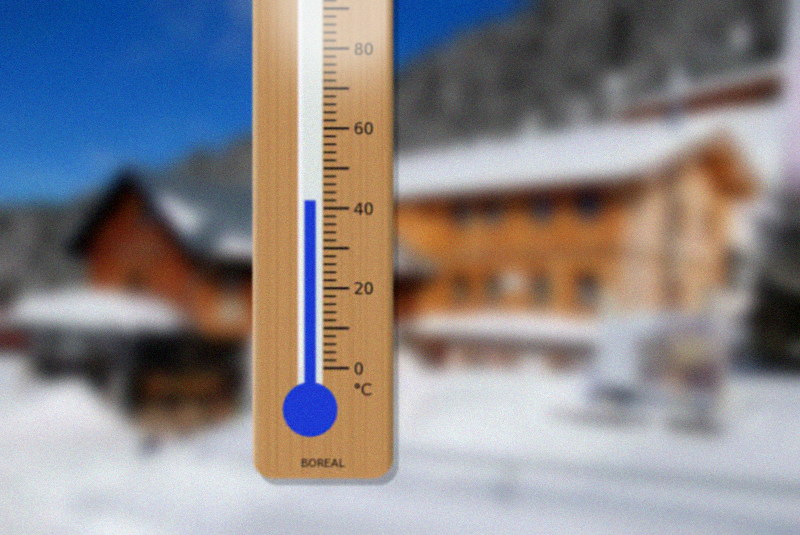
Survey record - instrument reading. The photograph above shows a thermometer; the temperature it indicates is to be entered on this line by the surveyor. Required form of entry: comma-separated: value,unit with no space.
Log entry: 42,°C
